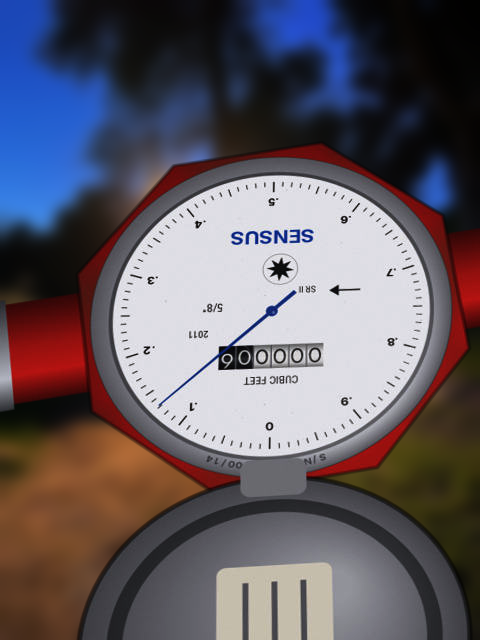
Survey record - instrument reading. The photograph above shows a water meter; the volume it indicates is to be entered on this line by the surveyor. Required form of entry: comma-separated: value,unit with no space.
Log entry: 6.13,ft³
